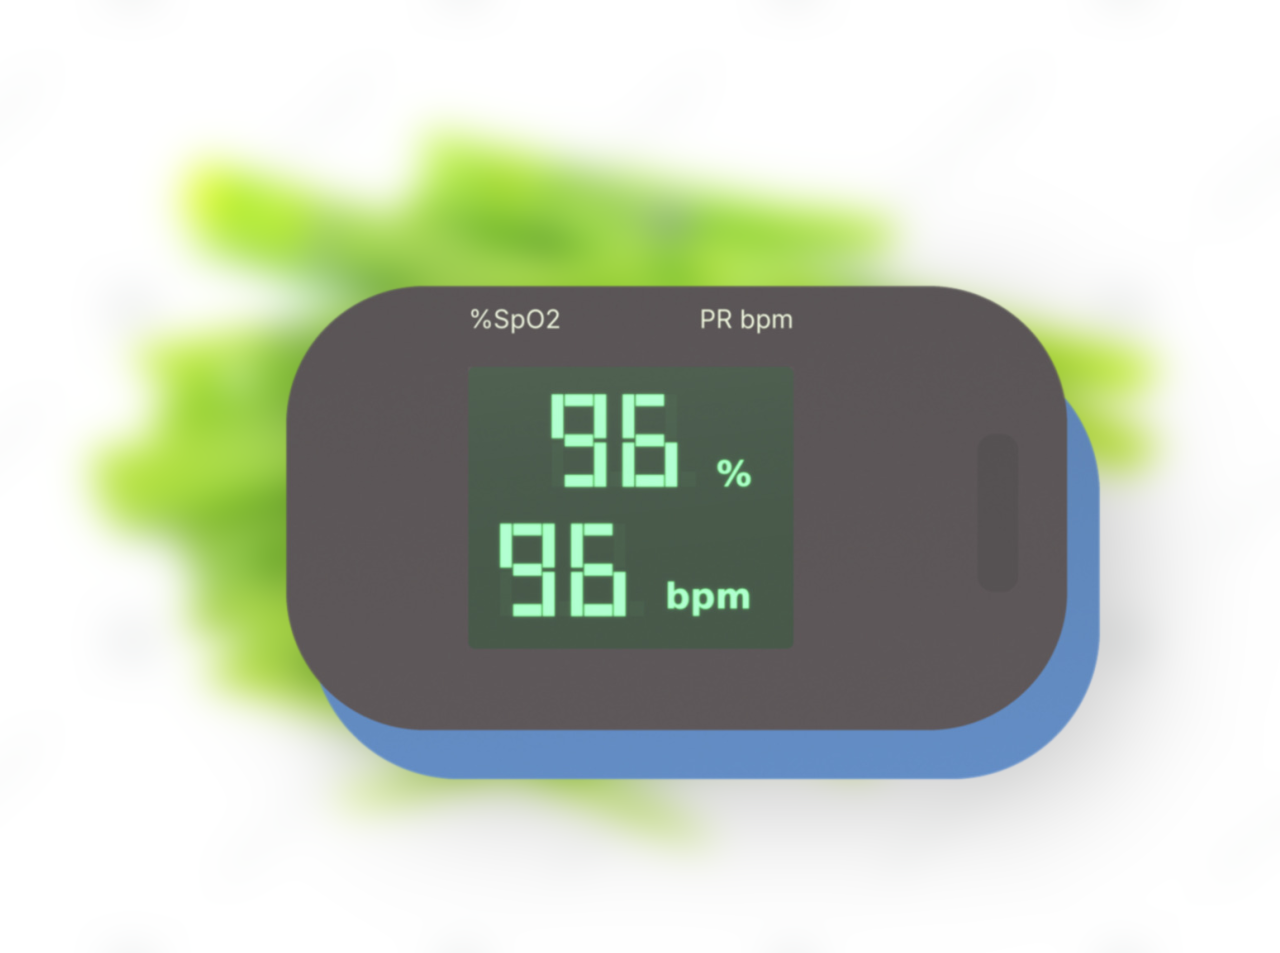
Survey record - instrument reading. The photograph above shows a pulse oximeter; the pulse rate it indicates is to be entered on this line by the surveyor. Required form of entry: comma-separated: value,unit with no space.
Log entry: 96,bpm
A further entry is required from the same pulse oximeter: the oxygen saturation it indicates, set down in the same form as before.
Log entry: 96,%
